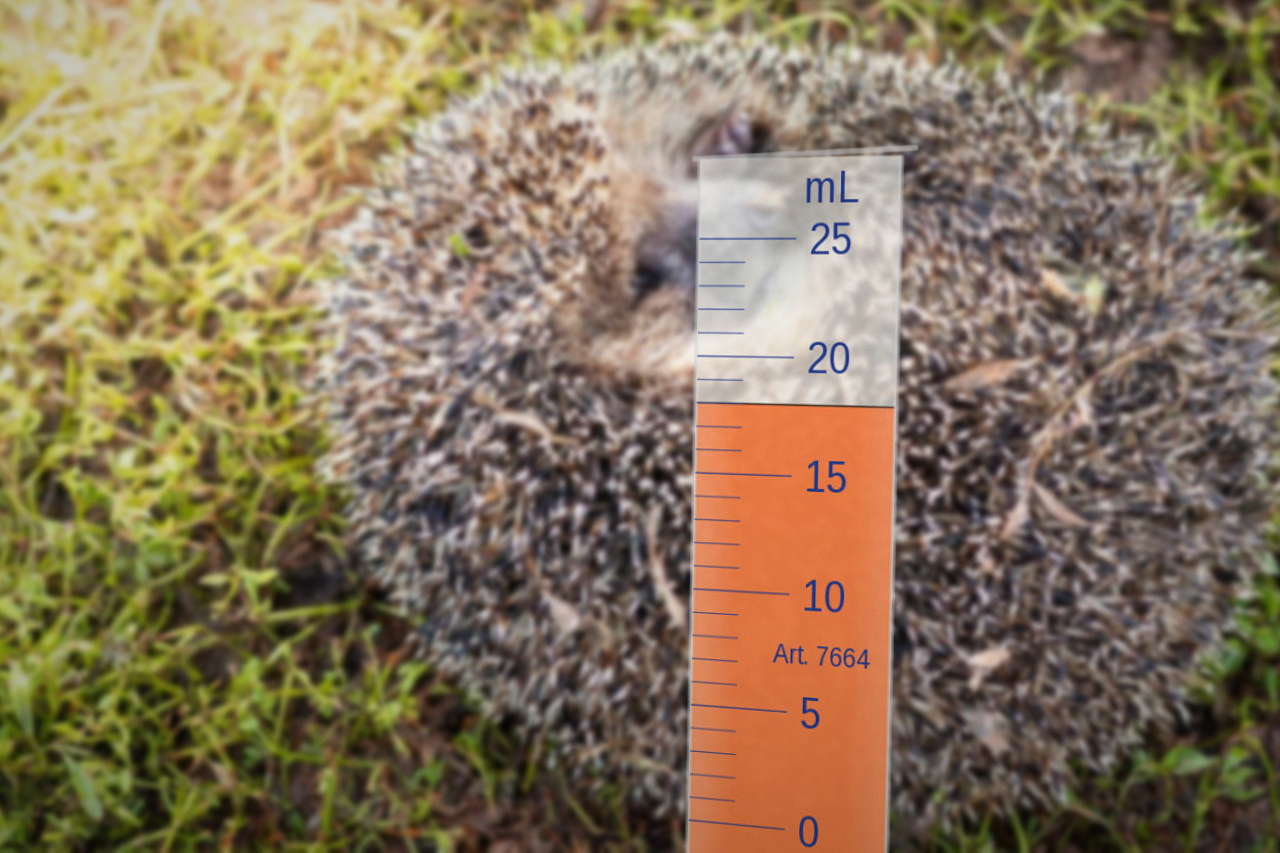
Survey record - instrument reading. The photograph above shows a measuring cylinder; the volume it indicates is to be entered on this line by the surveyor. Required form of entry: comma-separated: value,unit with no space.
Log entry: 18,mL
